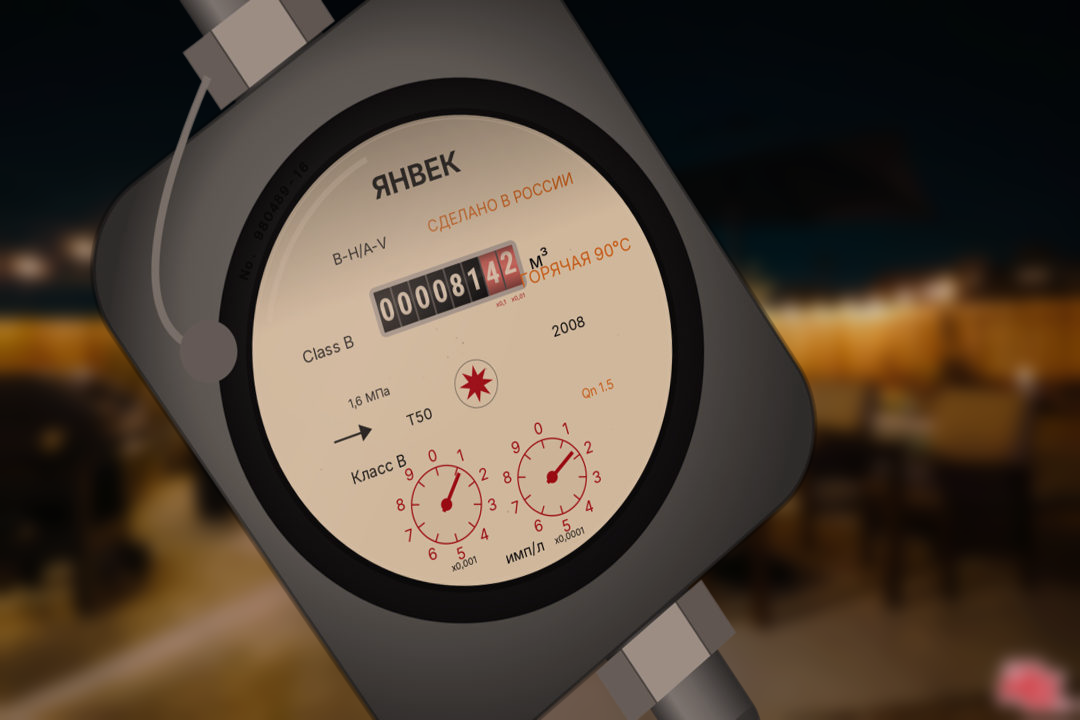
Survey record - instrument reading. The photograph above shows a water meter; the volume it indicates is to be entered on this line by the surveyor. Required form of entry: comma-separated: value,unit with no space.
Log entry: 81.4211,m³
